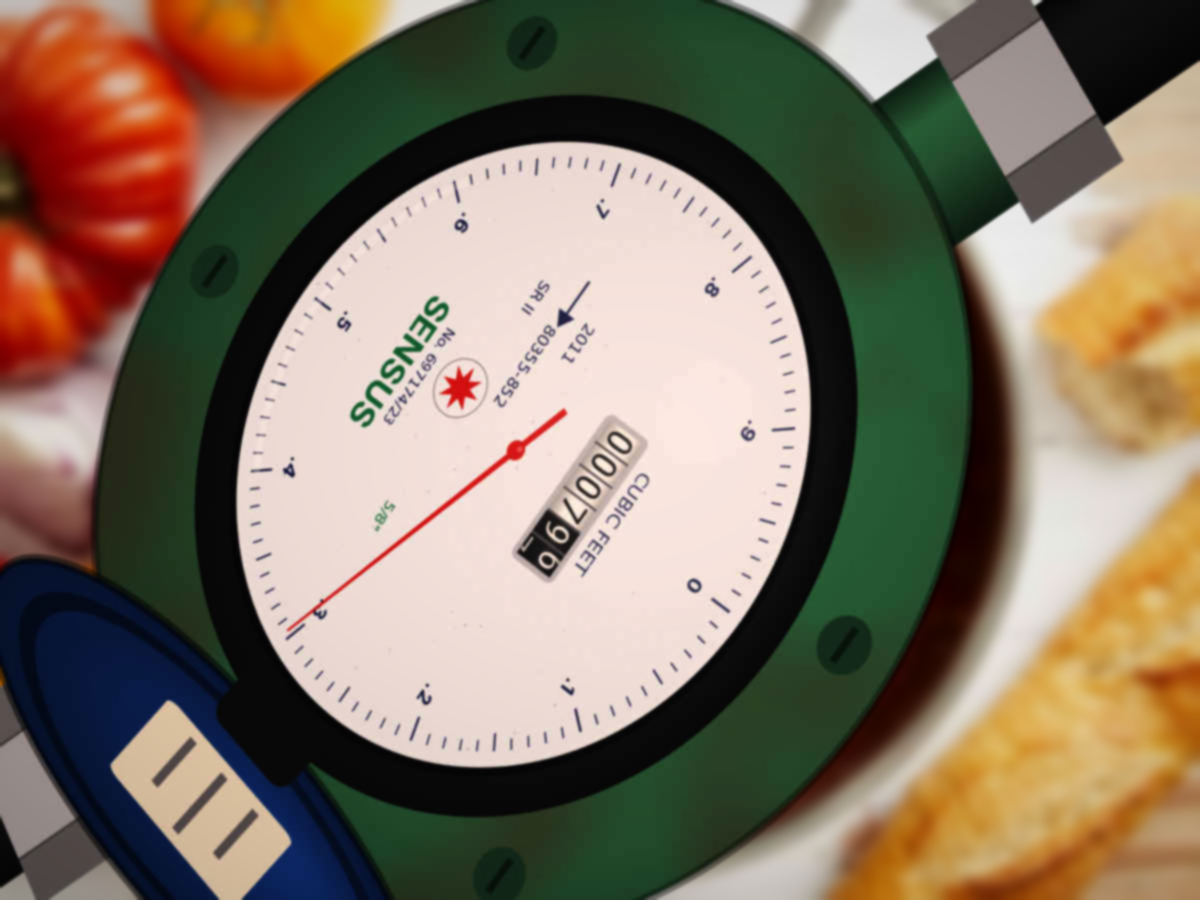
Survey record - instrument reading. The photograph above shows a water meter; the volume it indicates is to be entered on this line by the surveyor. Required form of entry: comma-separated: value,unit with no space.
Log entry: 796.30,ft³
